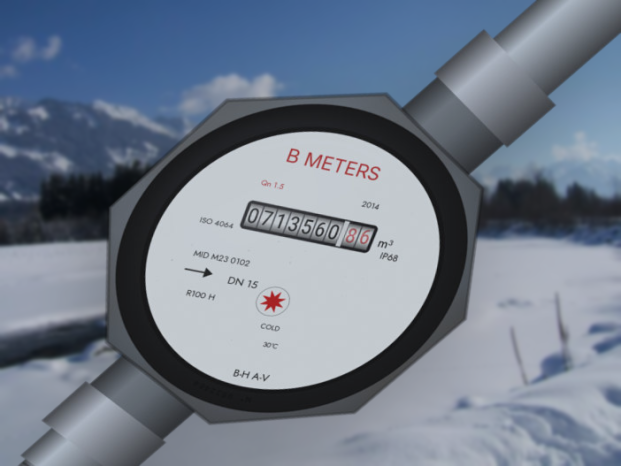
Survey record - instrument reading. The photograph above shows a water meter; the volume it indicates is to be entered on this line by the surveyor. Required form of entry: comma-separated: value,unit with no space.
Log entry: 713560.86,m³
